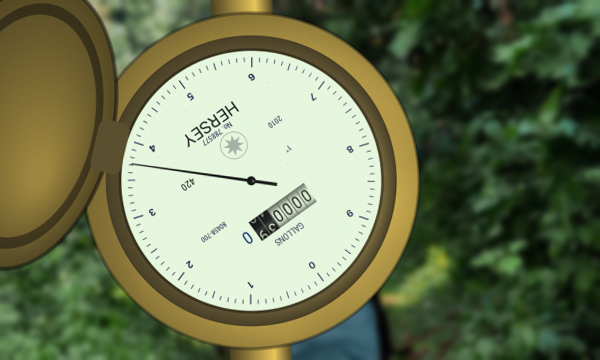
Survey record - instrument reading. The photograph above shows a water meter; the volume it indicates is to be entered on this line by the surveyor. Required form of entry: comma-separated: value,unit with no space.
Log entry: 393.7,gal
